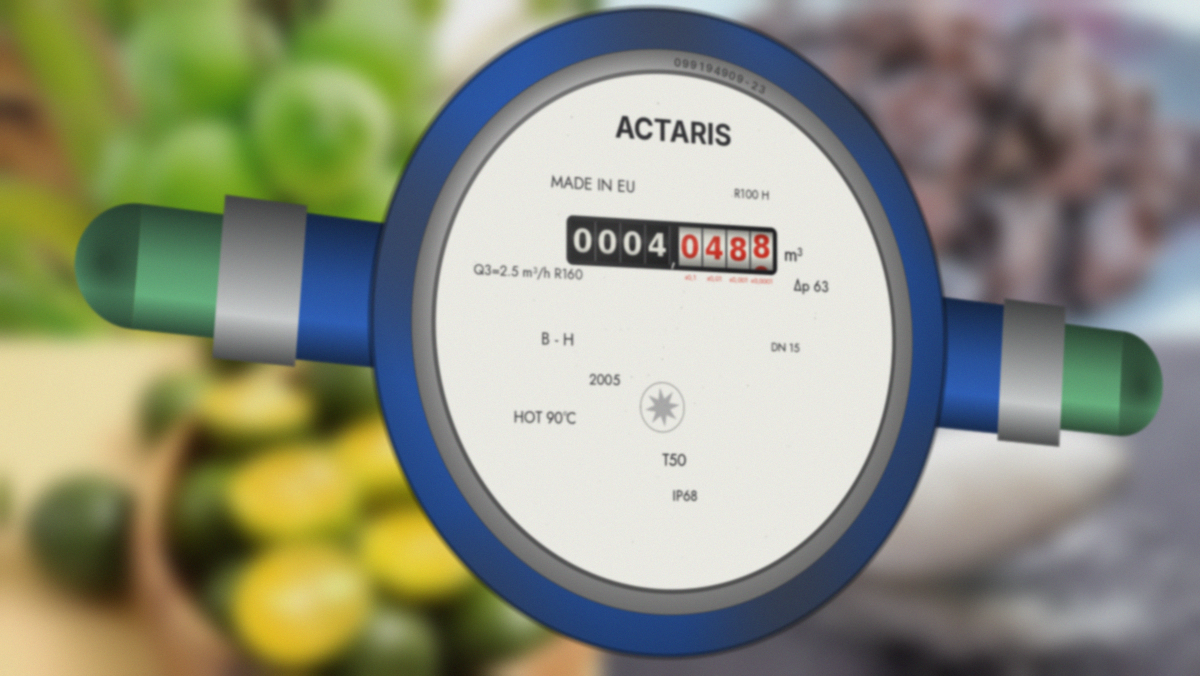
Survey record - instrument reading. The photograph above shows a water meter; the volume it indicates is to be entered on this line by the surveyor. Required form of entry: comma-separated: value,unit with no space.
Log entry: 4.0488,m³
